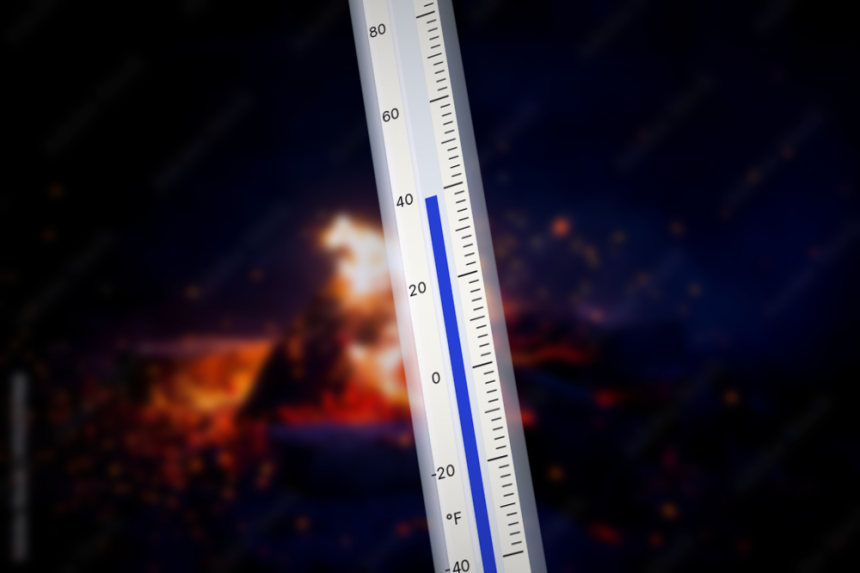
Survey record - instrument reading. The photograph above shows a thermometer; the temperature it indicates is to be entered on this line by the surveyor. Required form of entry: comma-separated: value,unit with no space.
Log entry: 39,°F
